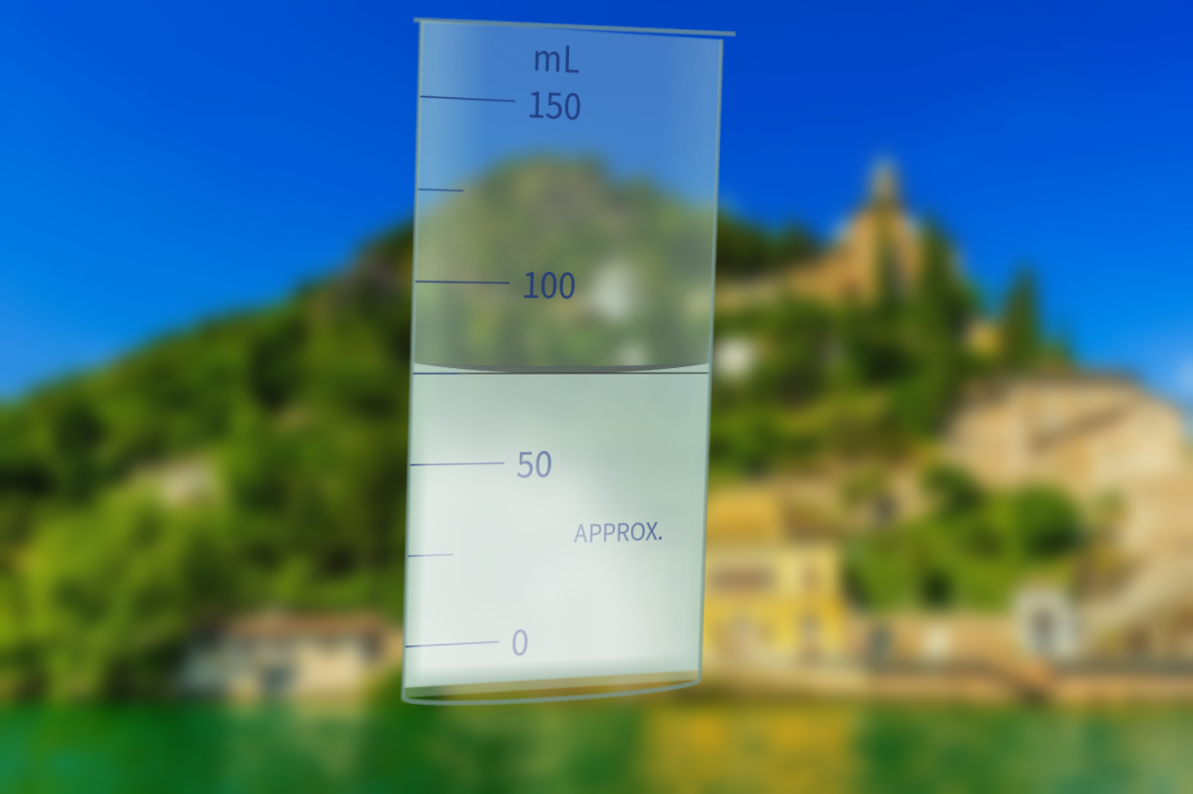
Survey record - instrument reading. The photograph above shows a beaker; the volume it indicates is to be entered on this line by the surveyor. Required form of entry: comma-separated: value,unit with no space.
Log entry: 75,mL
